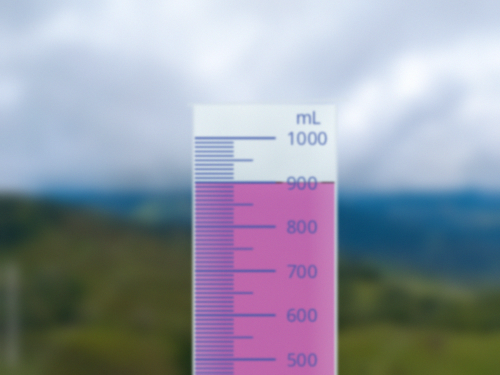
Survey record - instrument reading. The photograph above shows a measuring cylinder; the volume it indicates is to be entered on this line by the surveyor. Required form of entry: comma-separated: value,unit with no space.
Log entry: 900,mL
